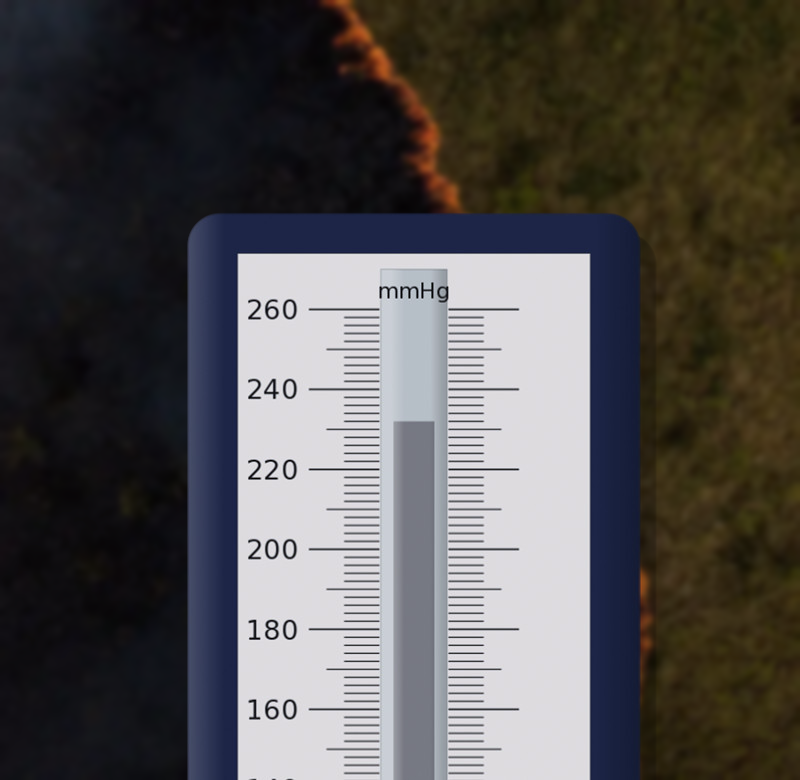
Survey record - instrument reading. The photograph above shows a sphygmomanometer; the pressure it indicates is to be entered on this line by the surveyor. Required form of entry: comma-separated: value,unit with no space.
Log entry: 232,mmHg
